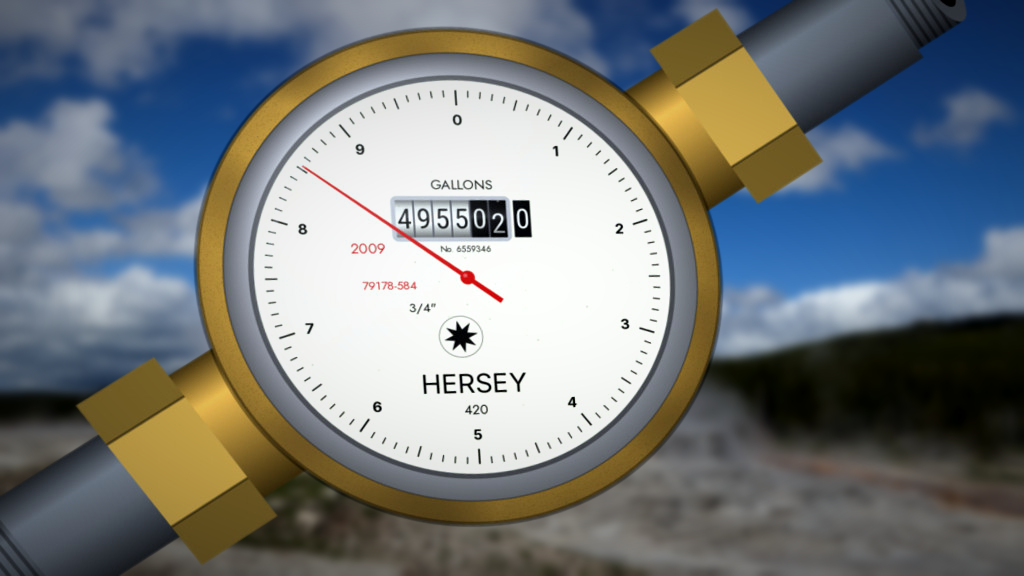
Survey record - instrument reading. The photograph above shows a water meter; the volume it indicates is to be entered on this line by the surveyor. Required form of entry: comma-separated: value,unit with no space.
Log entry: 4955018.5,gal
